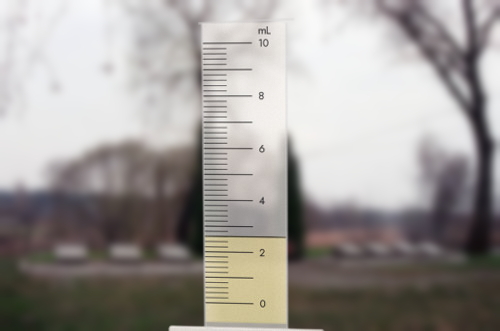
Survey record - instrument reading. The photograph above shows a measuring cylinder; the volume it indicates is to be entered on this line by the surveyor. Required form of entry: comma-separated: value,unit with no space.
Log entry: 2.6,mL
